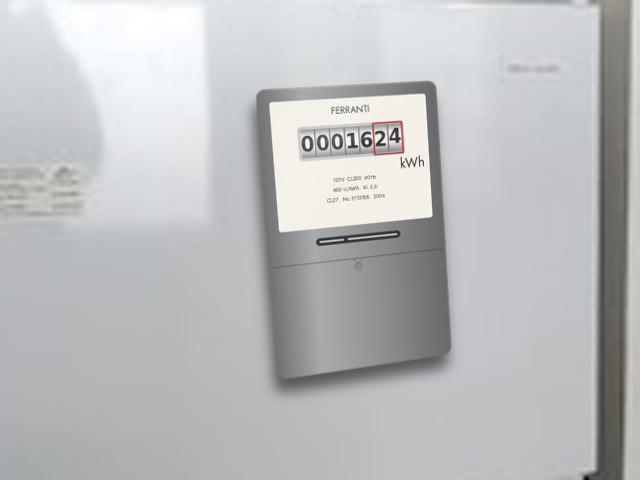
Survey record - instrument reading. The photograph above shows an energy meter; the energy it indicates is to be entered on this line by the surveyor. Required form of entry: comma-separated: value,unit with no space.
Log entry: 16.24,kWh
